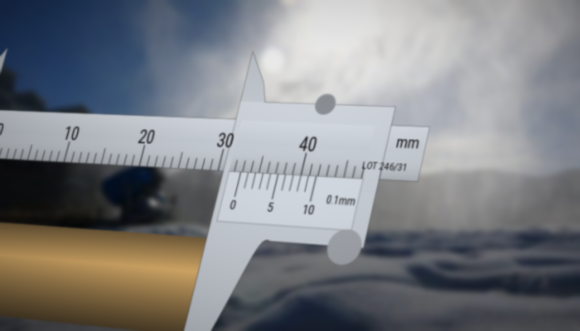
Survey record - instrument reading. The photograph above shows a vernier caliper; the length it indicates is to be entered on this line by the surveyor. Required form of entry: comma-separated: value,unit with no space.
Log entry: 32.8,mm
